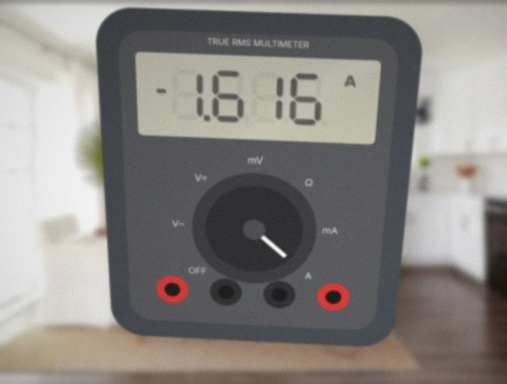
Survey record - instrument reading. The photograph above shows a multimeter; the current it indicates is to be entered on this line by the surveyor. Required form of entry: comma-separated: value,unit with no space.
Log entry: -1.616,A
